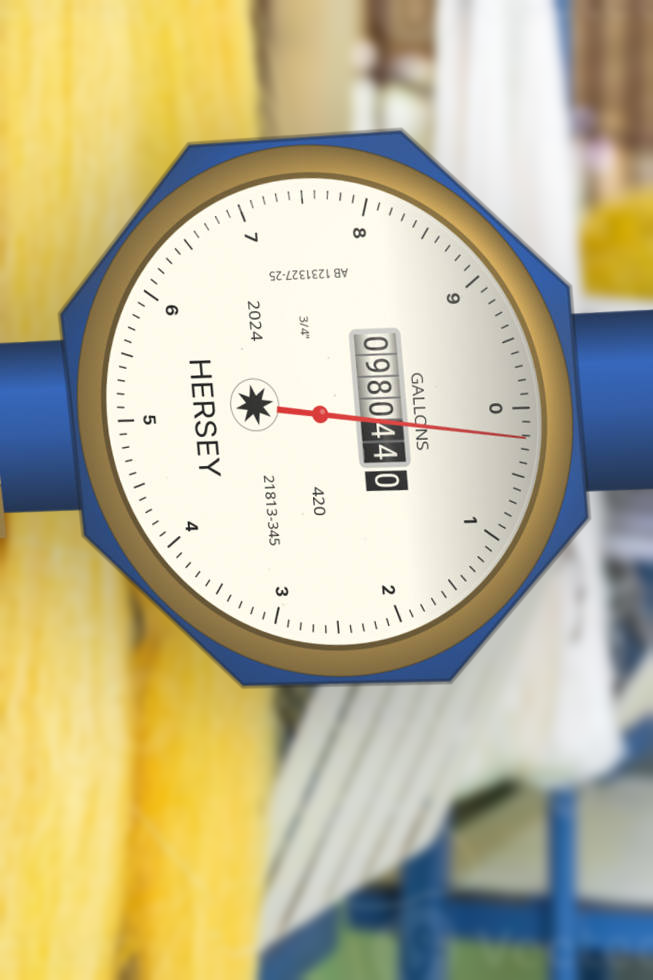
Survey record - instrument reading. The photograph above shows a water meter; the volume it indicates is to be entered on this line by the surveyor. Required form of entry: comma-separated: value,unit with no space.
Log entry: 980440.2,gal
